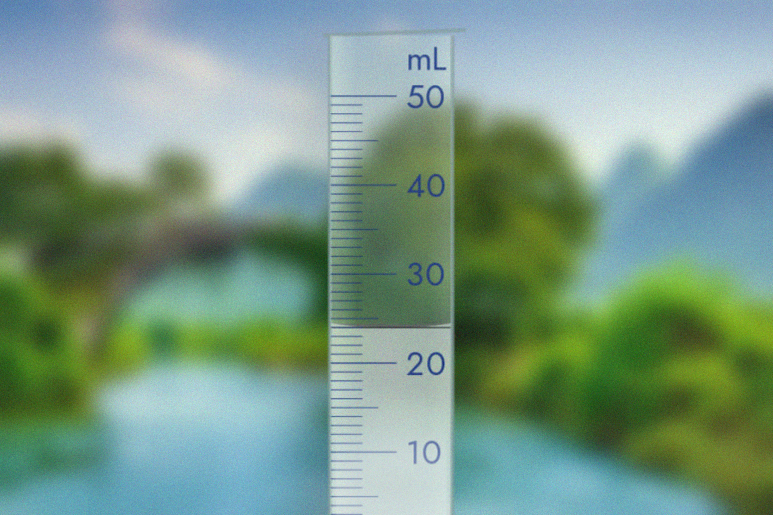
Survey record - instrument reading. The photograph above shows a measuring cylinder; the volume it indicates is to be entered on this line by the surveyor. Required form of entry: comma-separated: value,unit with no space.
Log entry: 24,mL
